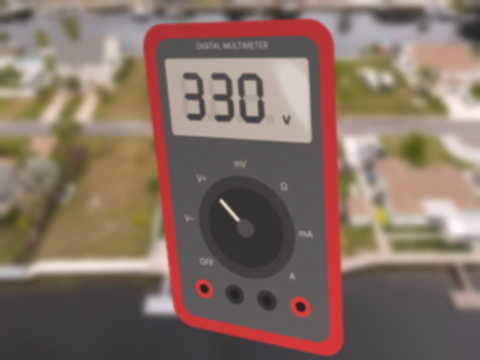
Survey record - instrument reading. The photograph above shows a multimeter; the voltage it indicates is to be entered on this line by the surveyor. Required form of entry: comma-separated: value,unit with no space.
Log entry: 330,V
